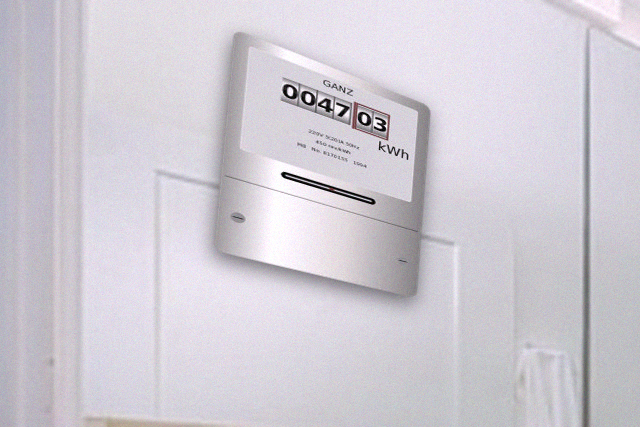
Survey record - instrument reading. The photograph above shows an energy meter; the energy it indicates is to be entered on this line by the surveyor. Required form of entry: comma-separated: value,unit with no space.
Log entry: 47.03,kWh
